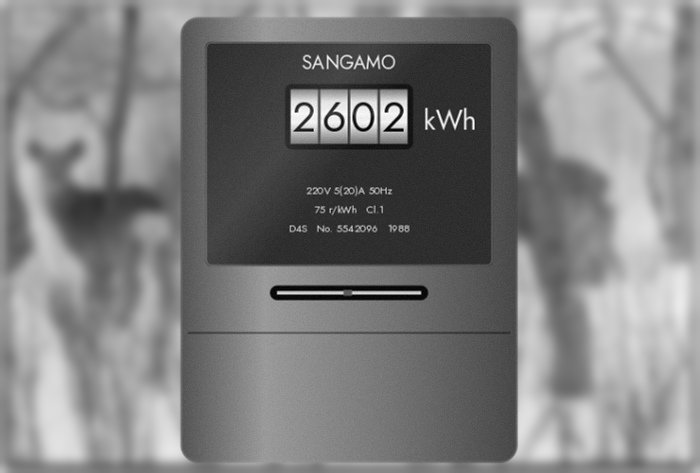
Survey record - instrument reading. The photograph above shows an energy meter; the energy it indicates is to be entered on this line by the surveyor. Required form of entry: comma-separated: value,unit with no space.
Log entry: 2602,kWh
